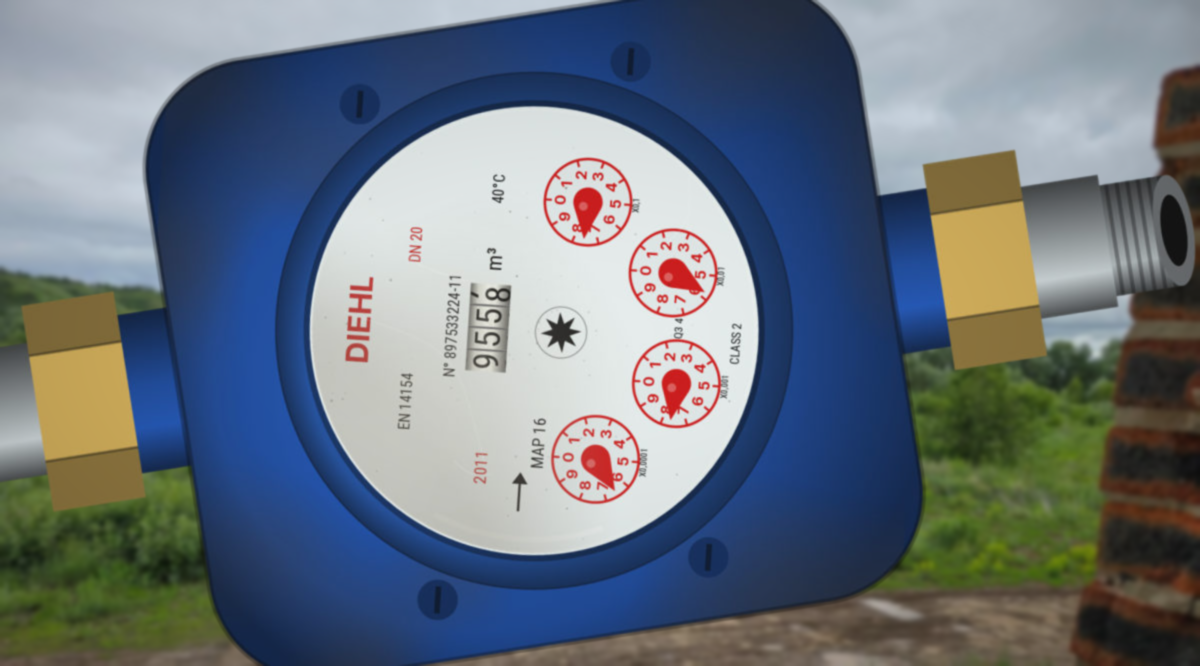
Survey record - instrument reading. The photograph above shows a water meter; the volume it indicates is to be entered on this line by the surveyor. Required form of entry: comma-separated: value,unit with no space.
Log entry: 9557.7576,m³
